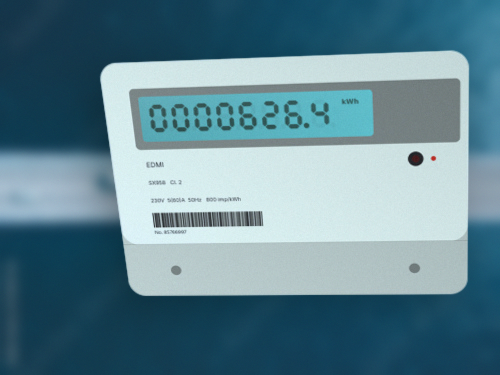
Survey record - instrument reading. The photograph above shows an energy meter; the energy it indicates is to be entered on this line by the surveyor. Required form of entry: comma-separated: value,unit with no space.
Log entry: 626.4,kWh
